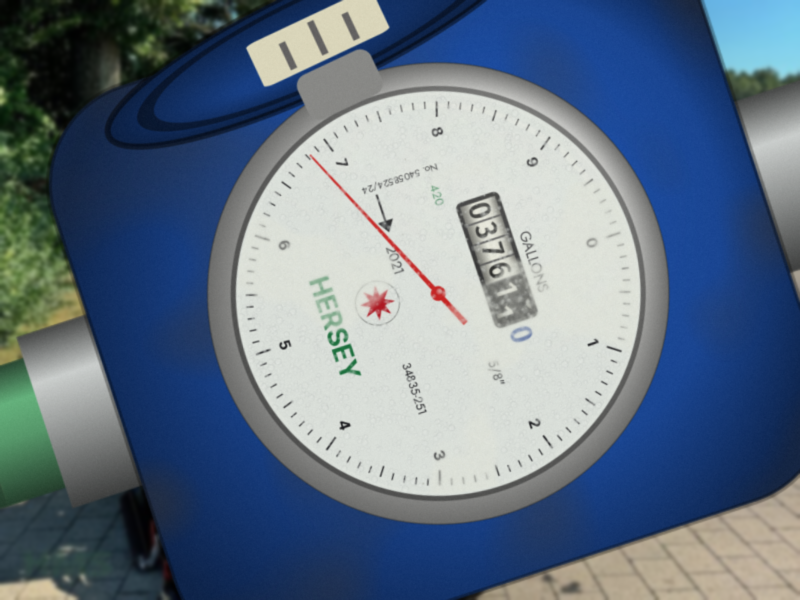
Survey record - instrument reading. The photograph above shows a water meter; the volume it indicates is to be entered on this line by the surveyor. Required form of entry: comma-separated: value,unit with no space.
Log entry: 376106.8,gal
